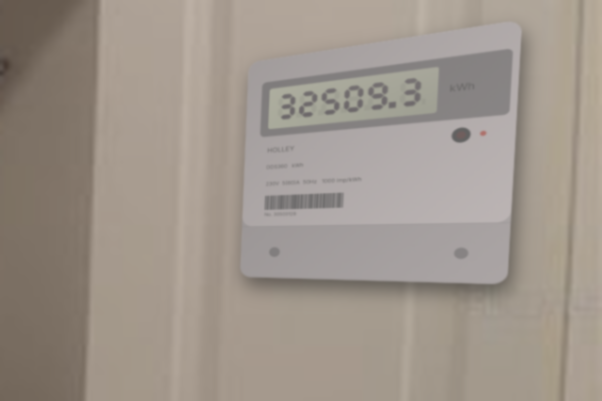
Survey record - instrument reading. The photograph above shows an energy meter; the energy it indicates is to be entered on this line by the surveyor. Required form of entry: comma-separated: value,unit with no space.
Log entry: 32509.3,kWh
